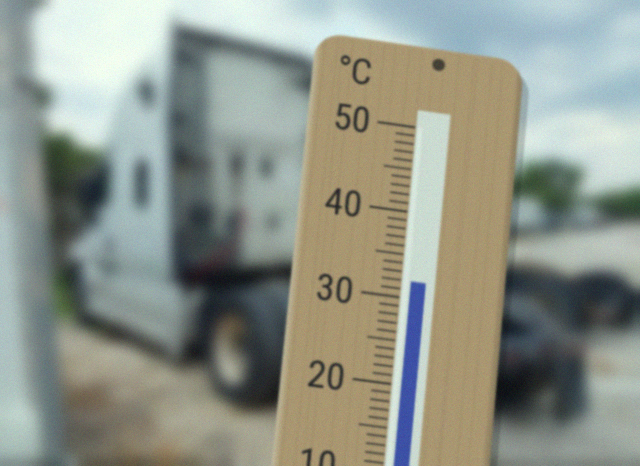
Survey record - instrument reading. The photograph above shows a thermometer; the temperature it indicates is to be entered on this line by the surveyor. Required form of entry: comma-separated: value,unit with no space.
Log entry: 32,°C
